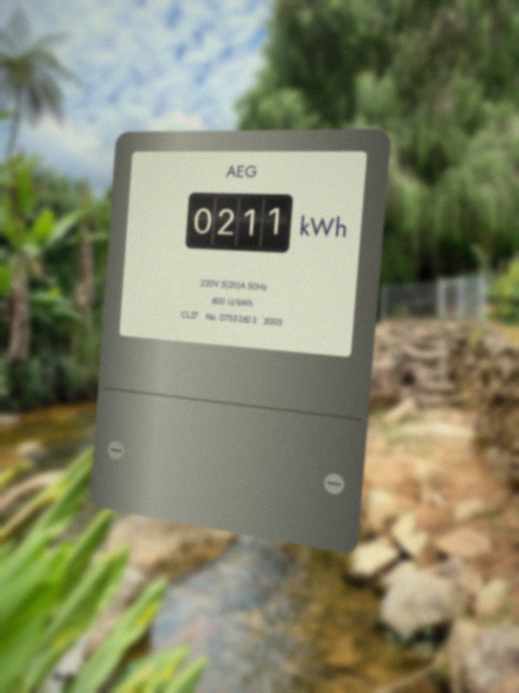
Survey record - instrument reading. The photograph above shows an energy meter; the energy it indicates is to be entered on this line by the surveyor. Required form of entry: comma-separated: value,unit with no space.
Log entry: 211,kWh
